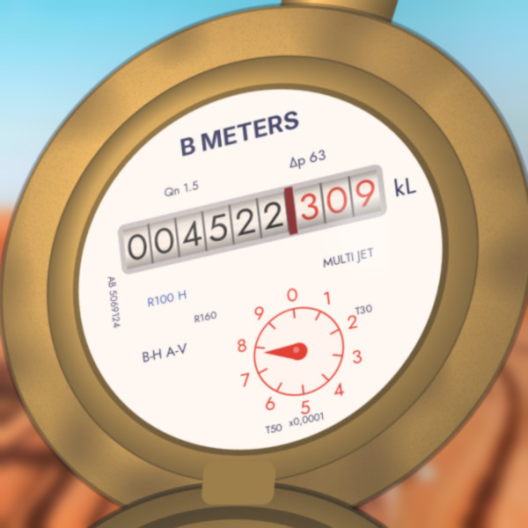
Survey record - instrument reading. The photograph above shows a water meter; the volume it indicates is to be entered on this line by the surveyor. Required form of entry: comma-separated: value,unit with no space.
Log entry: 4522.3097,kL
